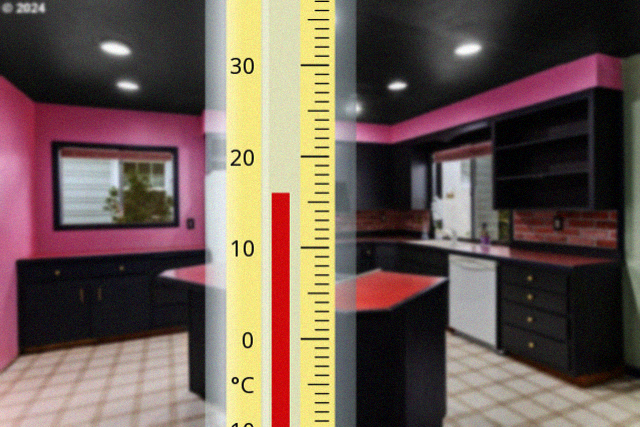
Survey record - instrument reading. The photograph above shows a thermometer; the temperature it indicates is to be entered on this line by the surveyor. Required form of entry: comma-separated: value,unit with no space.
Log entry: 16,°C
